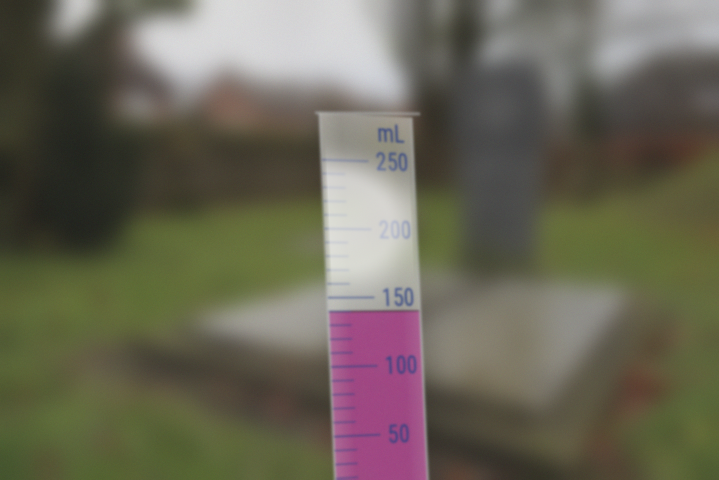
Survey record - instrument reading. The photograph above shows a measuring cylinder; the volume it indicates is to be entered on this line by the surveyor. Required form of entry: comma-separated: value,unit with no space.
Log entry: 140,mL
